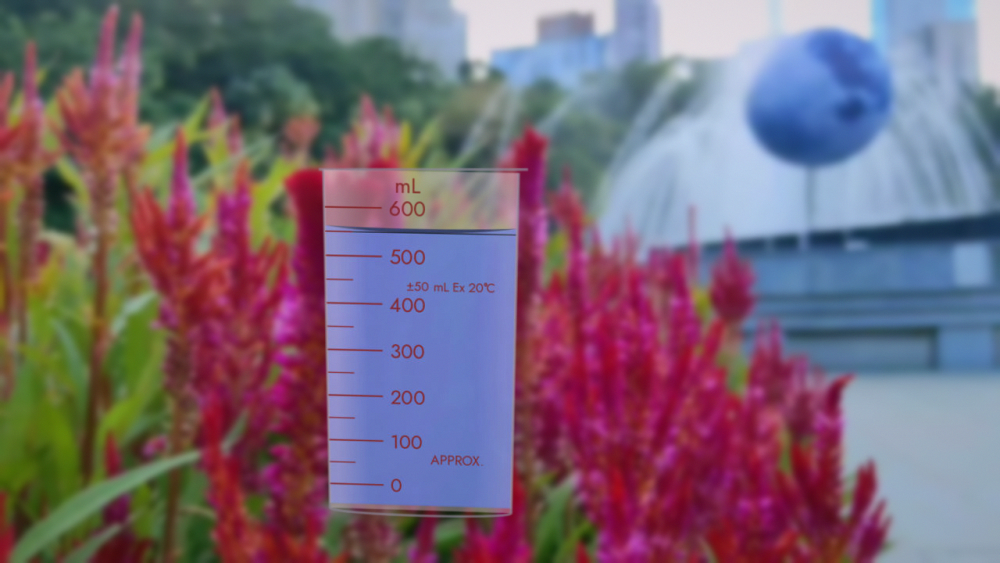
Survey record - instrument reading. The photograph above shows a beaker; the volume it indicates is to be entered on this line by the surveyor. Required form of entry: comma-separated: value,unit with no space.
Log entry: 550,mL
